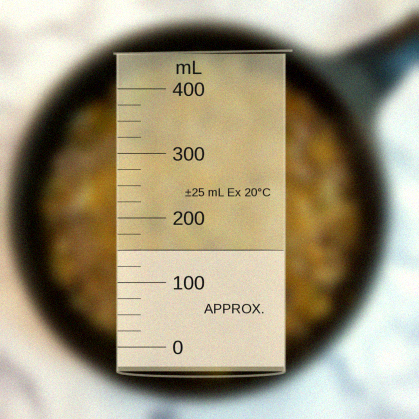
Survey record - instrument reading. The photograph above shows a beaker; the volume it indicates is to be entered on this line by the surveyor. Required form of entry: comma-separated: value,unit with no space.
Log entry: 150,mL
